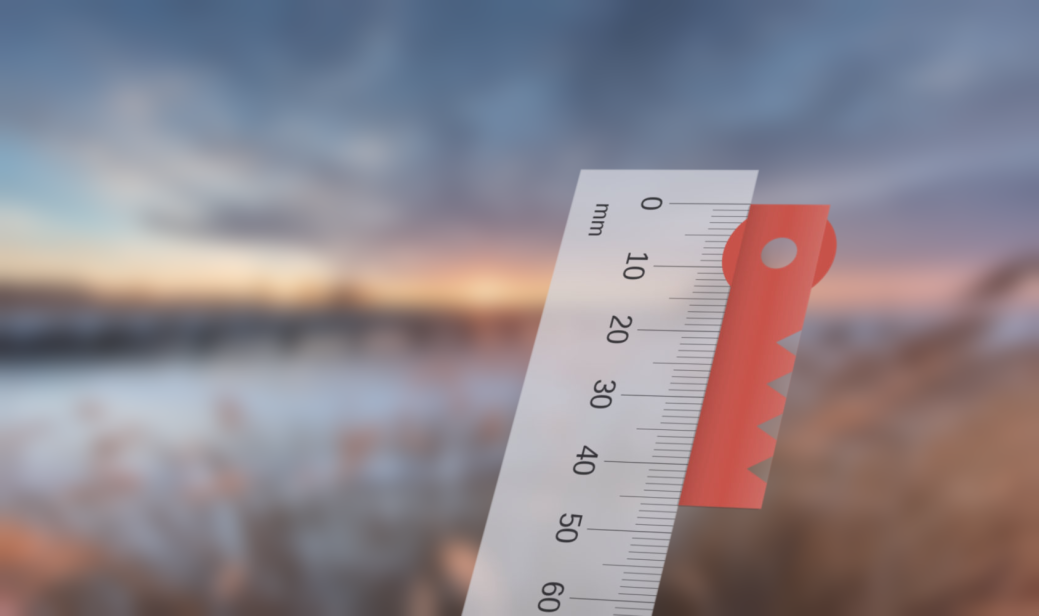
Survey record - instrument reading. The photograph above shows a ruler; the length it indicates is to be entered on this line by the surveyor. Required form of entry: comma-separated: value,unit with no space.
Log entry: 46,mm
